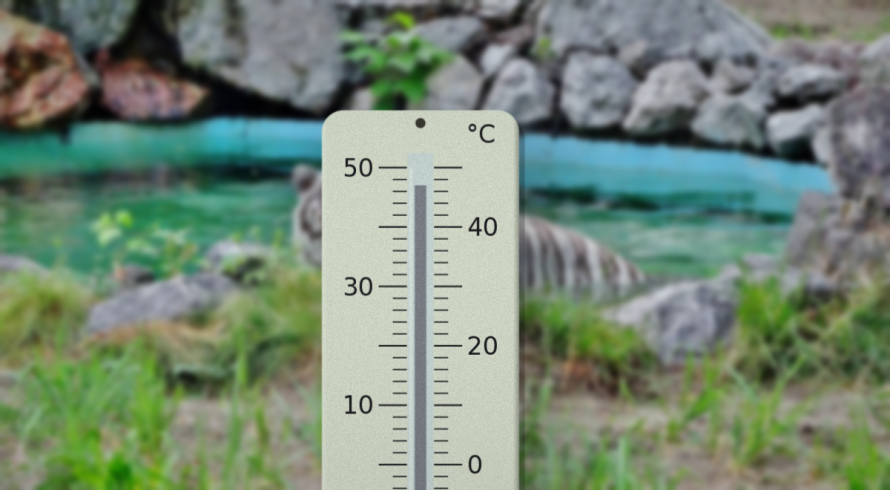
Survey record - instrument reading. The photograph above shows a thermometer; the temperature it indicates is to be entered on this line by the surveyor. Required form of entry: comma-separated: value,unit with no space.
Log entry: 47,°C
